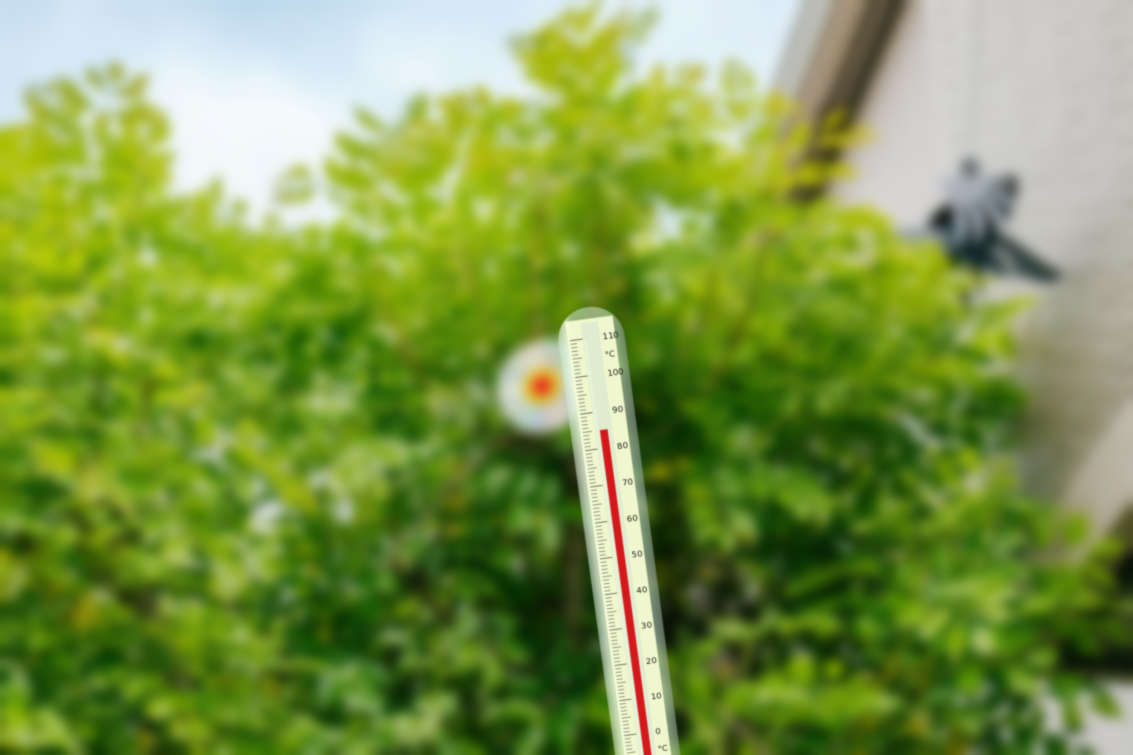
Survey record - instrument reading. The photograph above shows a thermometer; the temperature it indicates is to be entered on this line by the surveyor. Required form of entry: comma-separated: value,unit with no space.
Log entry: 85,°C
